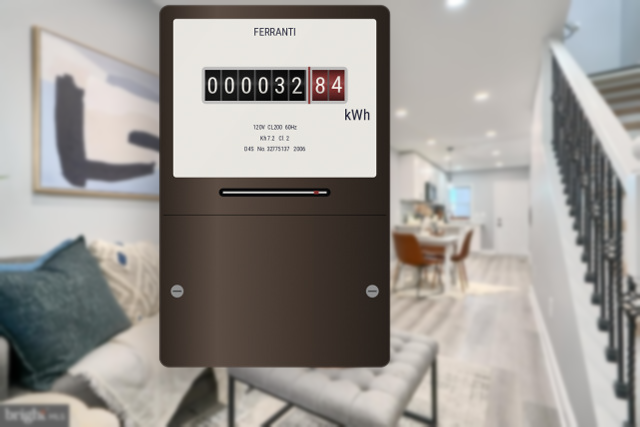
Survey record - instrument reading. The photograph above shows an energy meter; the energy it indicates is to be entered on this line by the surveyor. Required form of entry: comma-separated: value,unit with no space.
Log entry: 32.84,kWh
